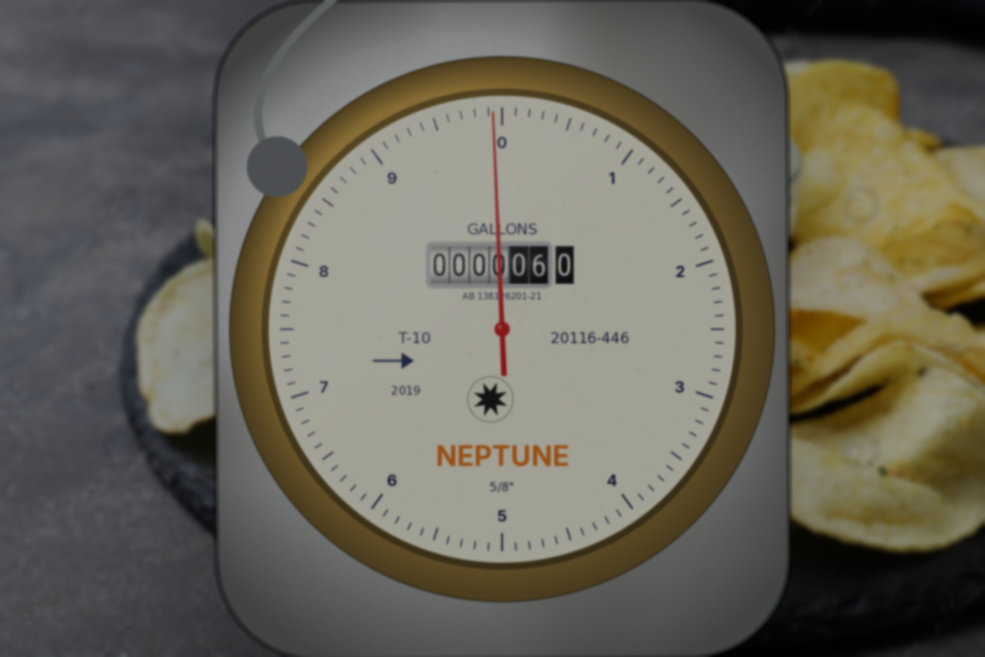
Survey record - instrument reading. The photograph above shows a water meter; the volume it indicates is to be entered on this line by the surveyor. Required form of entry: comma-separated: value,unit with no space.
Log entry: 59.9,gal
